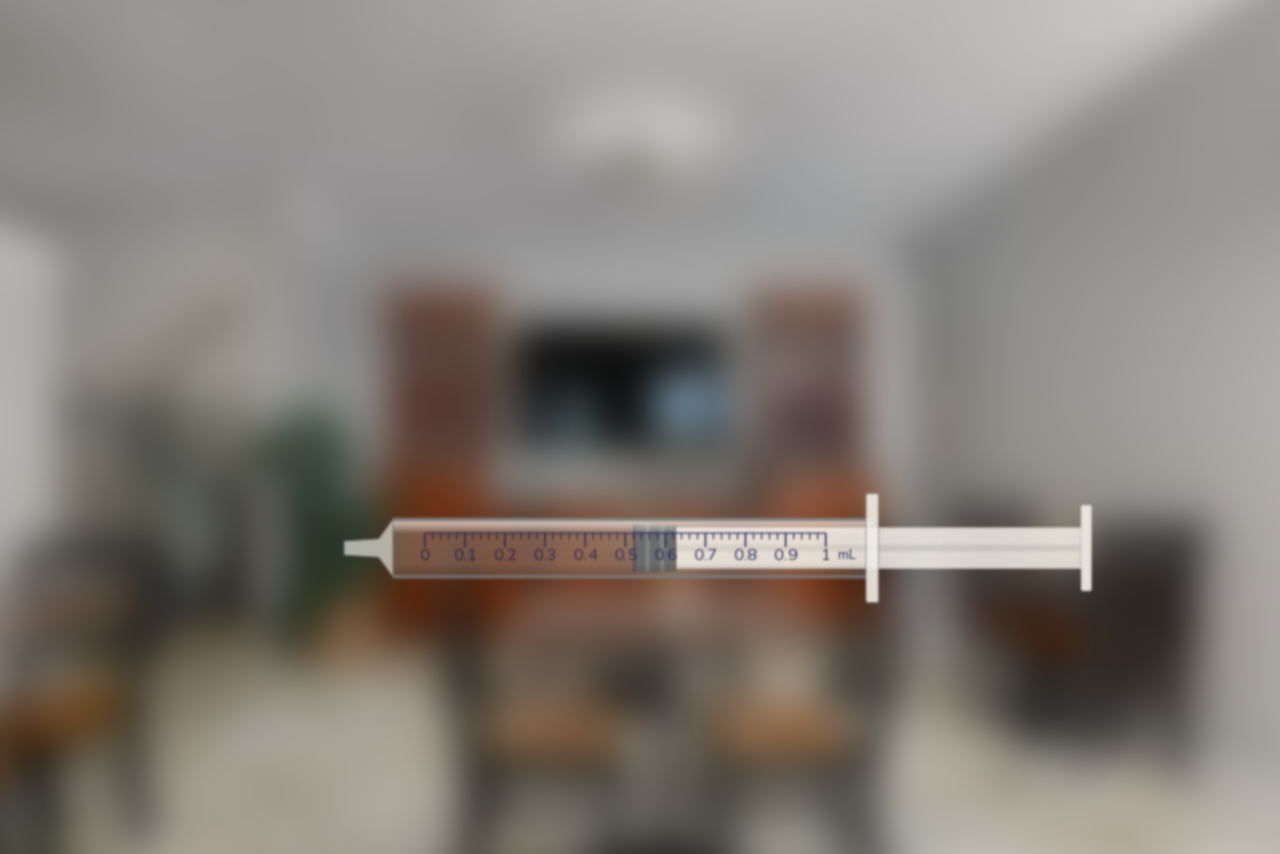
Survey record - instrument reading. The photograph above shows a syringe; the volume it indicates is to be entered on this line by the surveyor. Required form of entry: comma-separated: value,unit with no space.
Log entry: 0.52,mL
